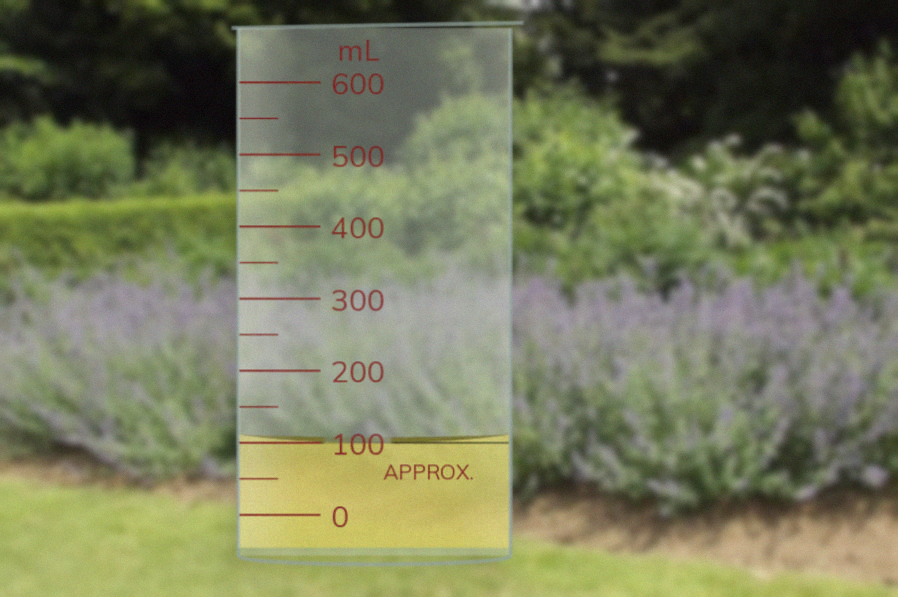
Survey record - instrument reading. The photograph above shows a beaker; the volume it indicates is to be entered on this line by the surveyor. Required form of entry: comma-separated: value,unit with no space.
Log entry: 100,mL
